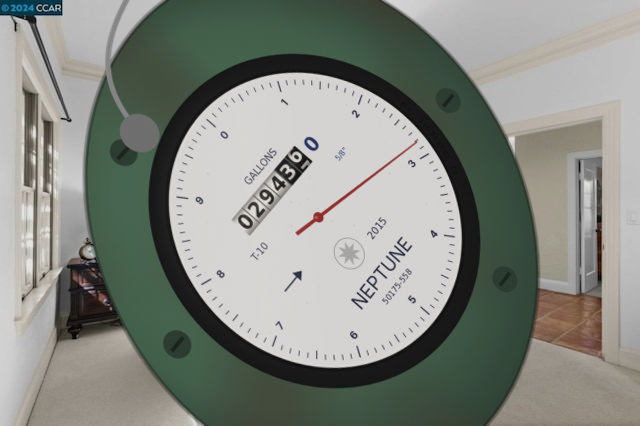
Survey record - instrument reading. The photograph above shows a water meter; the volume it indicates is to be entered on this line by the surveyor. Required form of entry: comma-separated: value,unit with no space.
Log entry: 294362.8,gal
